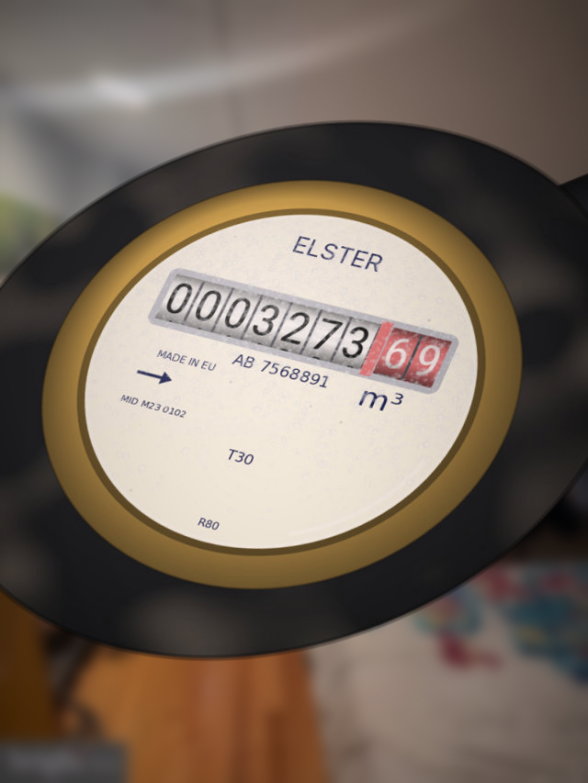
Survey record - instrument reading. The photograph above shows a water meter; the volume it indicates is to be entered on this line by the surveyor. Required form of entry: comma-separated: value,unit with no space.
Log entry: 3273.69,m³
